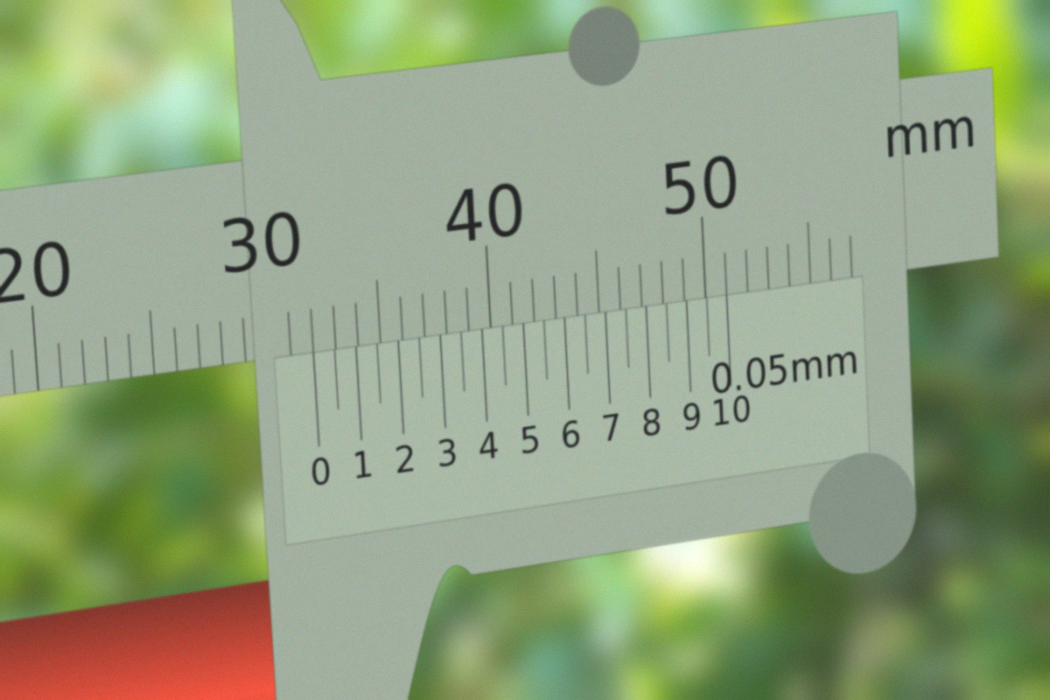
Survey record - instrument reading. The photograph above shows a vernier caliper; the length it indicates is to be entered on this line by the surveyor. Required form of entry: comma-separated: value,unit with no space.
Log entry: 32.0,mm
